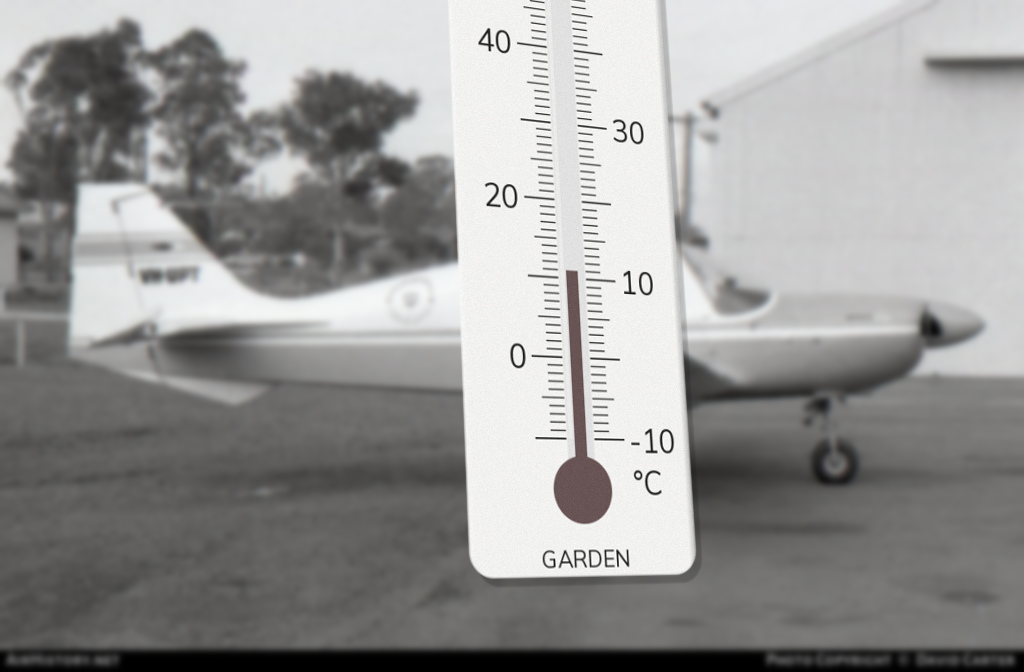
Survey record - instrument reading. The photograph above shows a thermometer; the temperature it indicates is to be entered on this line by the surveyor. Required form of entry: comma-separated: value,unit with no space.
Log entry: 11,°C
